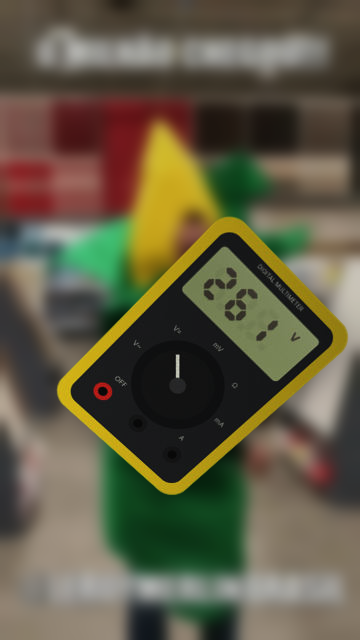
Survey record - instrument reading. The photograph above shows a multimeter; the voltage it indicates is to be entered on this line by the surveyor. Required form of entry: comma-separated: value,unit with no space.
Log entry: 261,V
